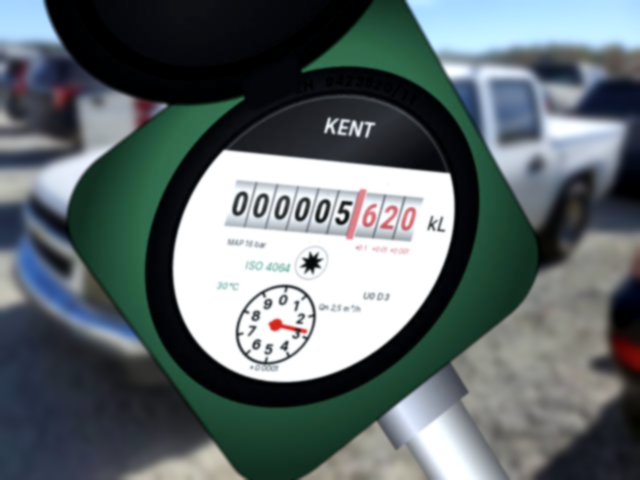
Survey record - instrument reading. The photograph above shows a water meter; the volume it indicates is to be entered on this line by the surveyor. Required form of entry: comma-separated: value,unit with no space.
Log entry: 5.6202,kL
